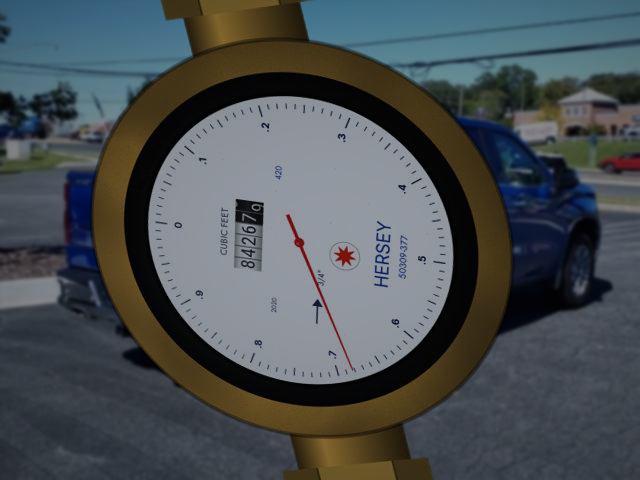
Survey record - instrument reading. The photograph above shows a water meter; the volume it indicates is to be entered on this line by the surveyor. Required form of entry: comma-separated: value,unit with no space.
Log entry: 842678.68,ft³
